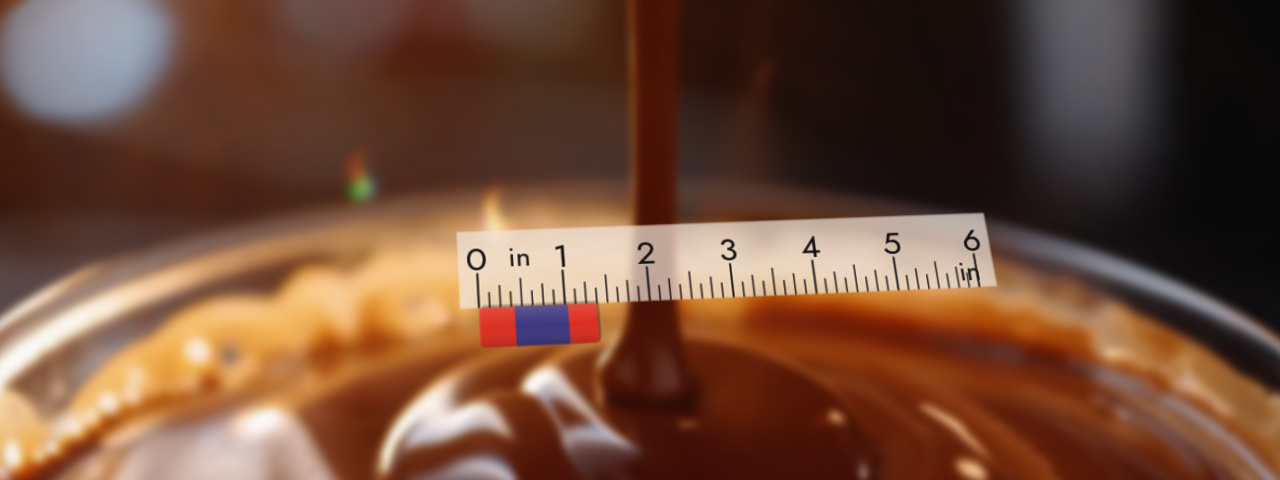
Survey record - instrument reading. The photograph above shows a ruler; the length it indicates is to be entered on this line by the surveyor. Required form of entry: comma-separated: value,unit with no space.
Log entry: 1.375,in
